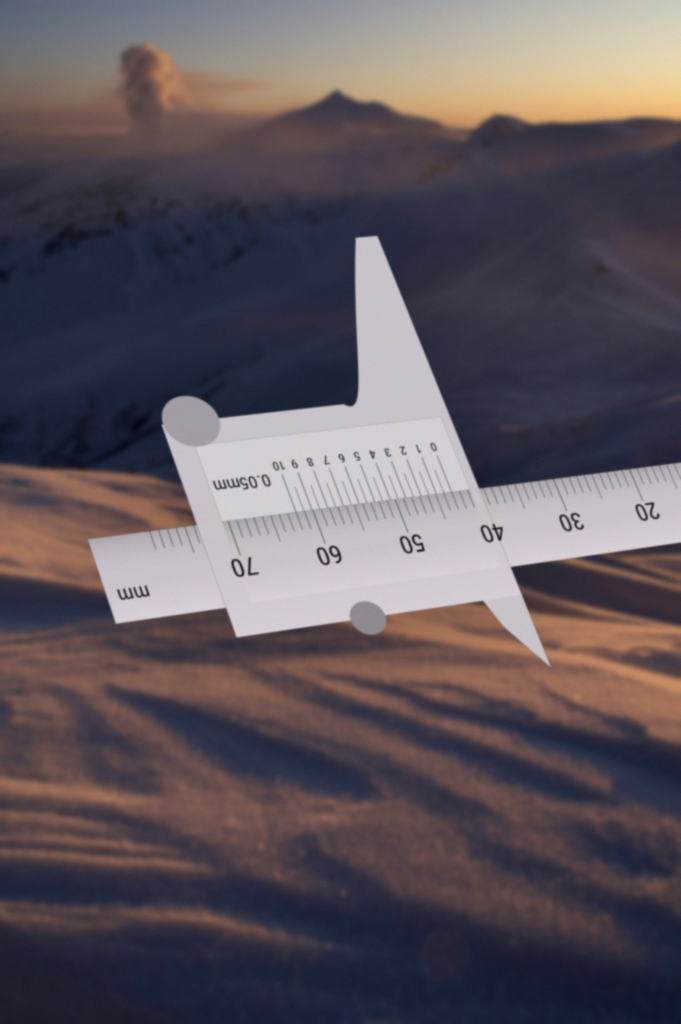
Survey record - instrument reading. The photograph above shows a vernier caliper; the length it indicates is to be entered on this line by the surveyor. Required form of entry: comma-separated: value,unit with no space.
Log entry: 43.0,mm
